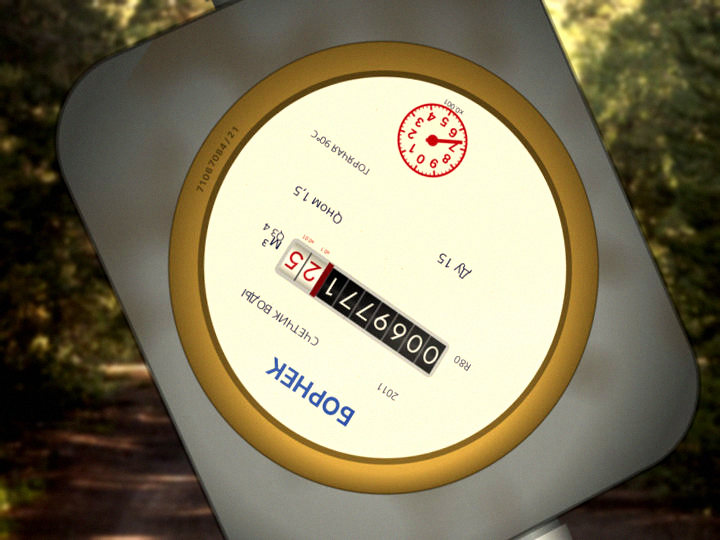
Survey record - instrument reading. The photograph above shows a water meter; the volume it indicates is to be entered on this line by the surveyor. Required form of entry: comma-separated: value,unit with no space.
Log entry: 69771.256,m³
